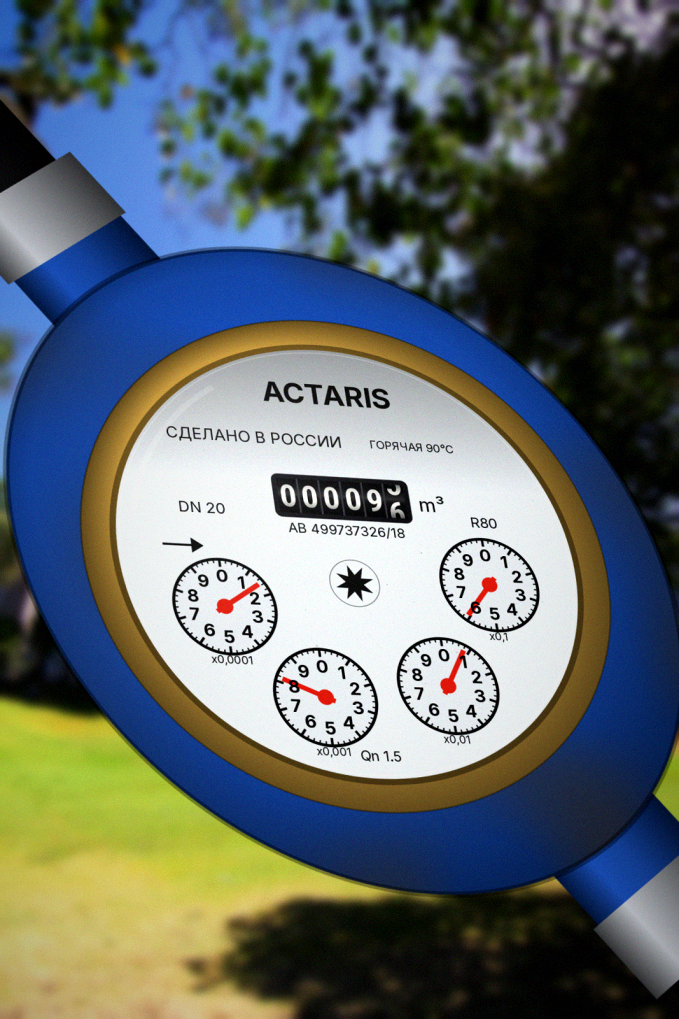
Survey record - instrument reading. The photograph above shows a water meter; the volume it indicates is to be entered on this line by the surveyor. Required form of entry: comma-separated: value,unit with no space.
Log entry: 95.6081,m³
